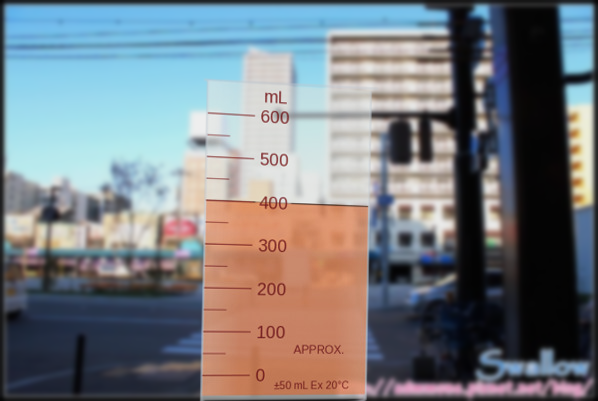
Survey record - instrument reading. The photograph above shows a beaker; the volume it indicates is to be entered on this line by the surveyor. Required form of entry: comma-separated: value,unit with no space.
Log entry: 400,mL
